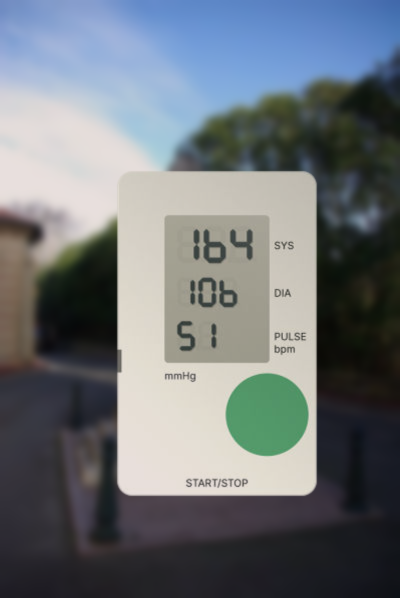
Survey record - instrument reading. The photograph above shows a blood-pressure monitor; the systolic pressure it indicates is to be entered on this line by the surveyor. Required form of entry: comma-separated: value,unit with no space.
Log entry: 164,mmHg
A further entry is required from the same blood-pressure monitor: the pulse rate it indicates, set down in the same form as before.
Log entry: 51,bpm
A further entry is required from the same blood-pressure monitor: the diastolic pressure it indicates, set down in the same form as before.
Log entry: 106,mmHg
